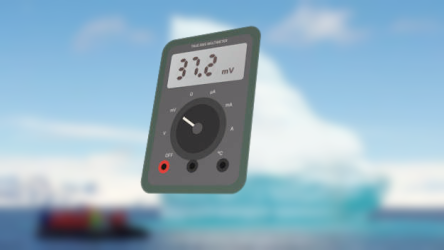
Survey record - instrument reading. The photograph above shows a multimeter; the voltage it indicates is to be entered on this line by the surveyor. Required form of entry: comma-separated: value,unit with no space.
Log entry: 37.2,mV
